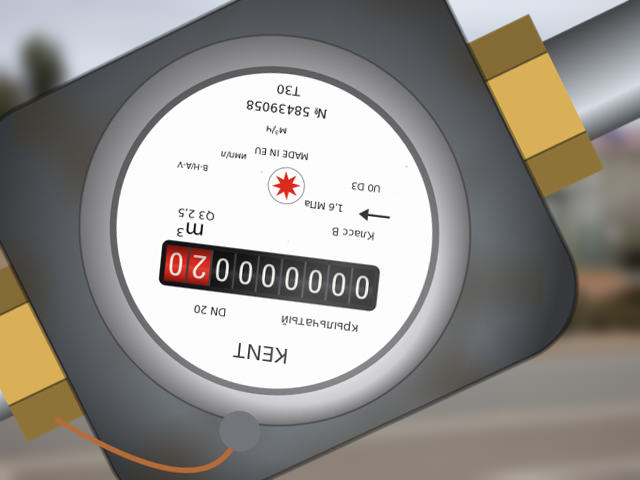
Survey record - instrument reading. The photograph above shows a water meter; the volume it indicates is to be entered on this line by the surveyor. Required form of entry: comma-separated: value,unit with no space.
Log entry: 0.20,m³
